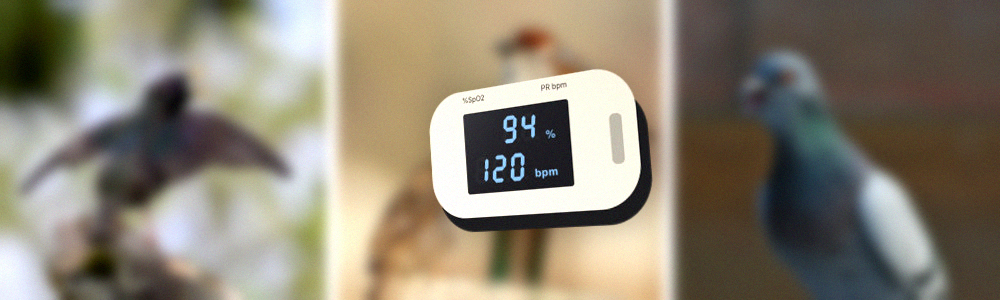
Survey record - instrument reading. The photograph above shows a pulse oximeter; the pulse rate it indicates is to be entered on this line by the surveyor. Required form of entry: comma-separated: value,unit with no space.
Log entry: 120,bpm
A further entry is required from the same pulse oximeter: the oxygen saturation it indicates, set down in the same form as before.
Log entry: 94,%
